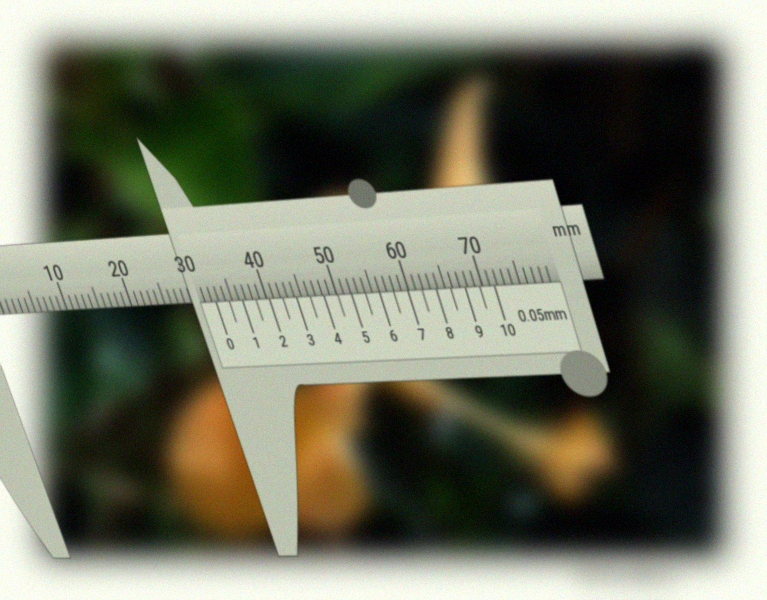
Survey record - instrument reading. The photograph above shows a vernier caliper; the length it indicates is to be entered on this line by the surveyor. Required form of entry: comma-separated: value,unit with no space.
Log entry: 32.6,mm
